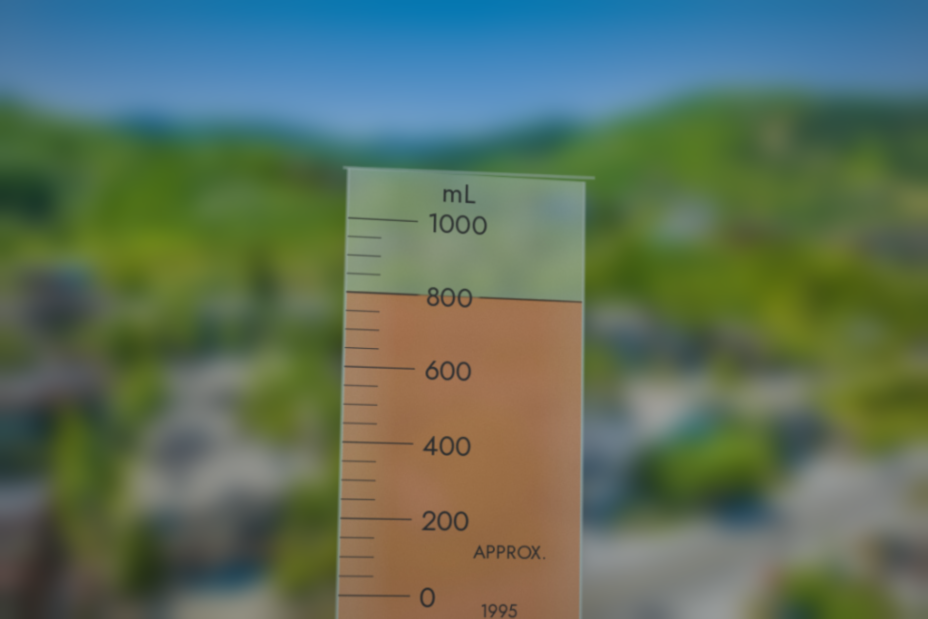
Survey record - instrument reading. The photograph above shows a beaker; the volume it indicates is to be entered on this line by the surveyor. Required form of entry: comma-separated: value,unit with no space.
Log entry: 800,mL
